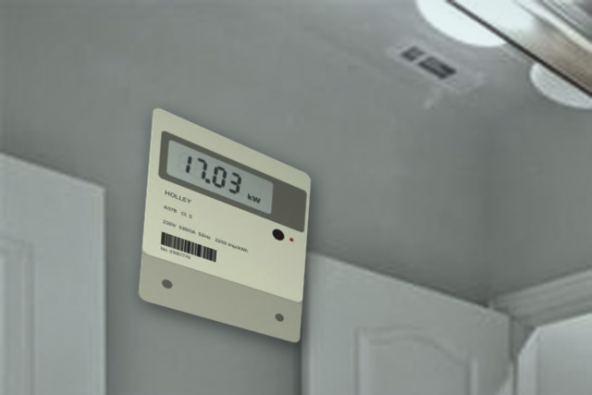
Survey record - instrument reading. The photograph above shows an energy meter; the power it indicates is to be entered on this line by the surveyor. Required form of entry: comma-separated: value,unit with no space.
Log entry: 17.03,kW
